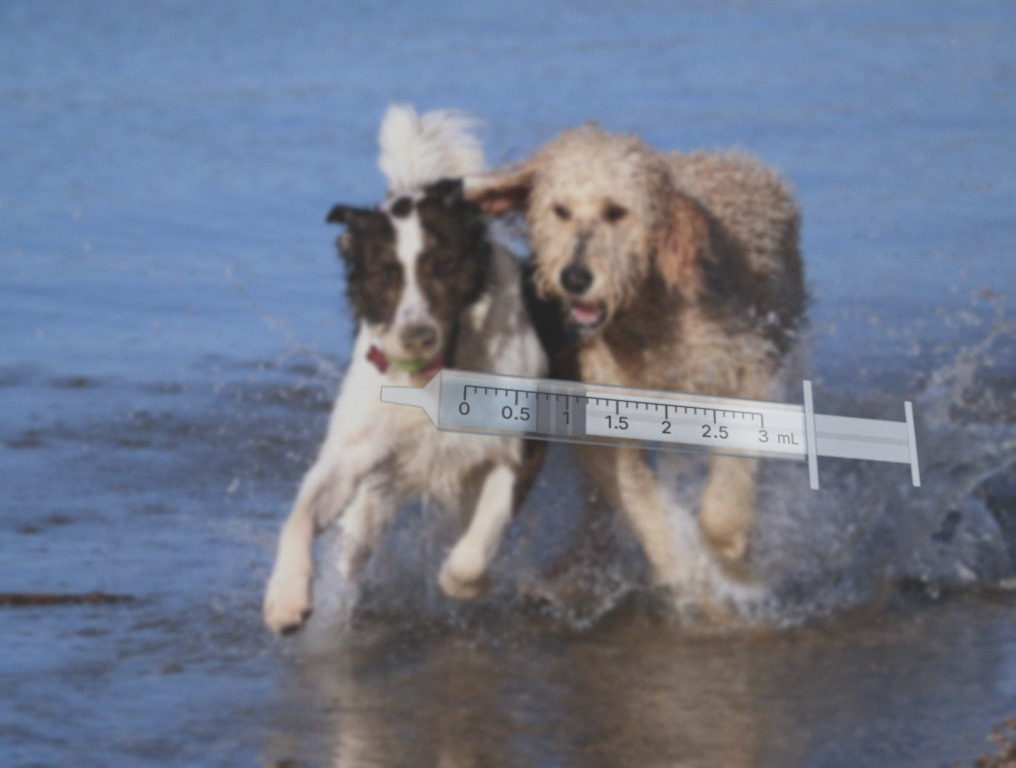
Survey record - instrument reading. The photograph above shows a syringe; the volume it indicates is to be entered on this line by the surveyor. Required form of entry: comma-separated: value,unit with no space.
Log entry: 0.7,mL
